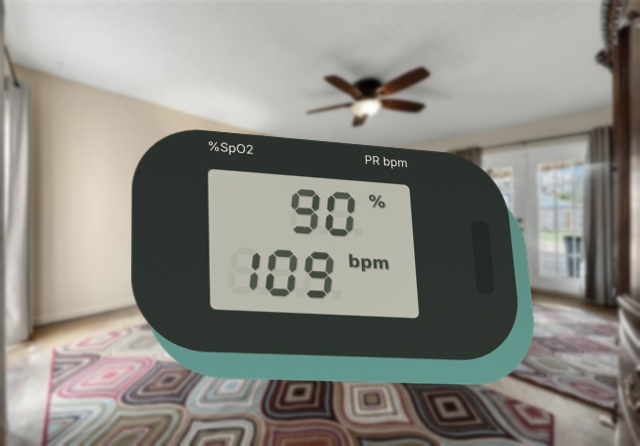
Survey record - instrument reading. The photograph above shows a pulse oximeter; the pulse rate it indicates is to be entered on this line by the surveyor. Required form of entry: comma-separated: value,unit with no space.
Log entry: 109,bpm
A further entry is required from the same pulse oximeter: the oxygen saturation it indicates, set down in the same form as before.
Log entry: 90,%
